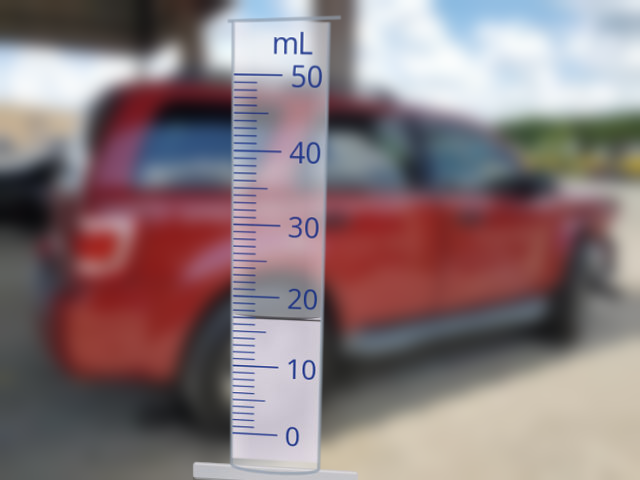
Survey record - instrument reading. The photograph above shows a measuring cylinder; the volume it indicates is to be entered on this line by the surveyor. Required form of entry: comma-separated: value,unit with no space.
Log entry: 17,mL
